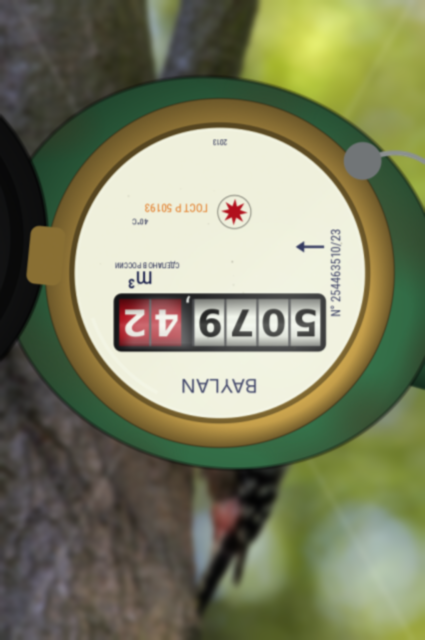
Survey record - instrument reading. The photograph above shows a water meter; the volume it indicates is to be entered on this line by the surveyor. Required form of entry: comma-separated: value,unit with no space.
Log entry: 5079.42,m³
